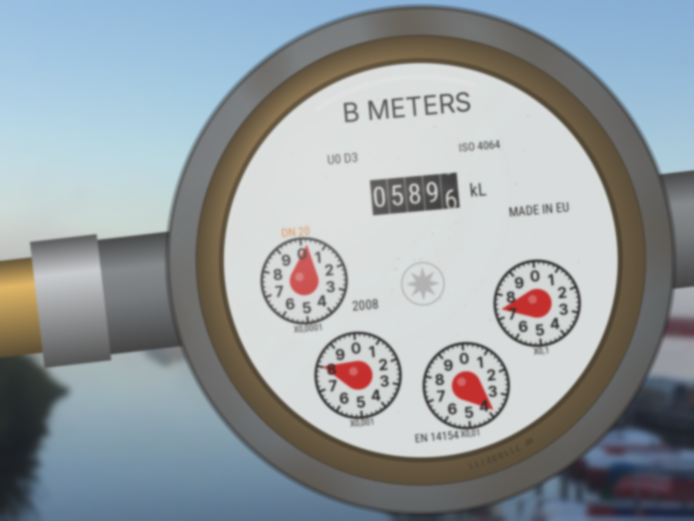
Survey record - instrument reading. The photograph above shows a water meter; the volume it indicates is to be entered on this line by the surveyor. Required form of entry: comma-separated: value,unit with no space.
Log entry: 5895.7380,kL
